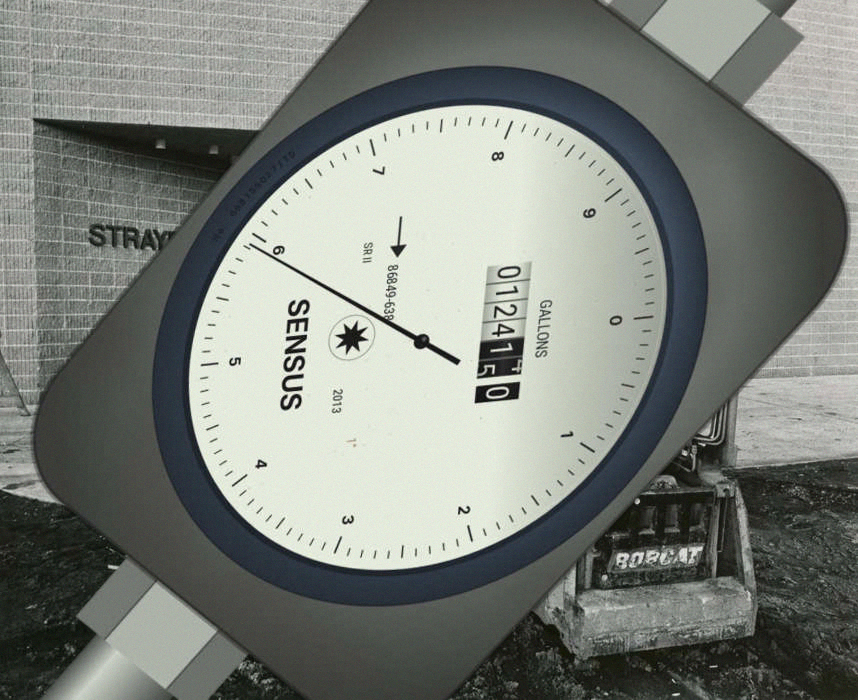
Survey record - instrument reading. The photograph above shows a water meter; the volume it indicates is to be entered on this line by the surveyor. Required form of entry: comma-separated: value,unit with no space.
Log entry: 124145.9,gal
